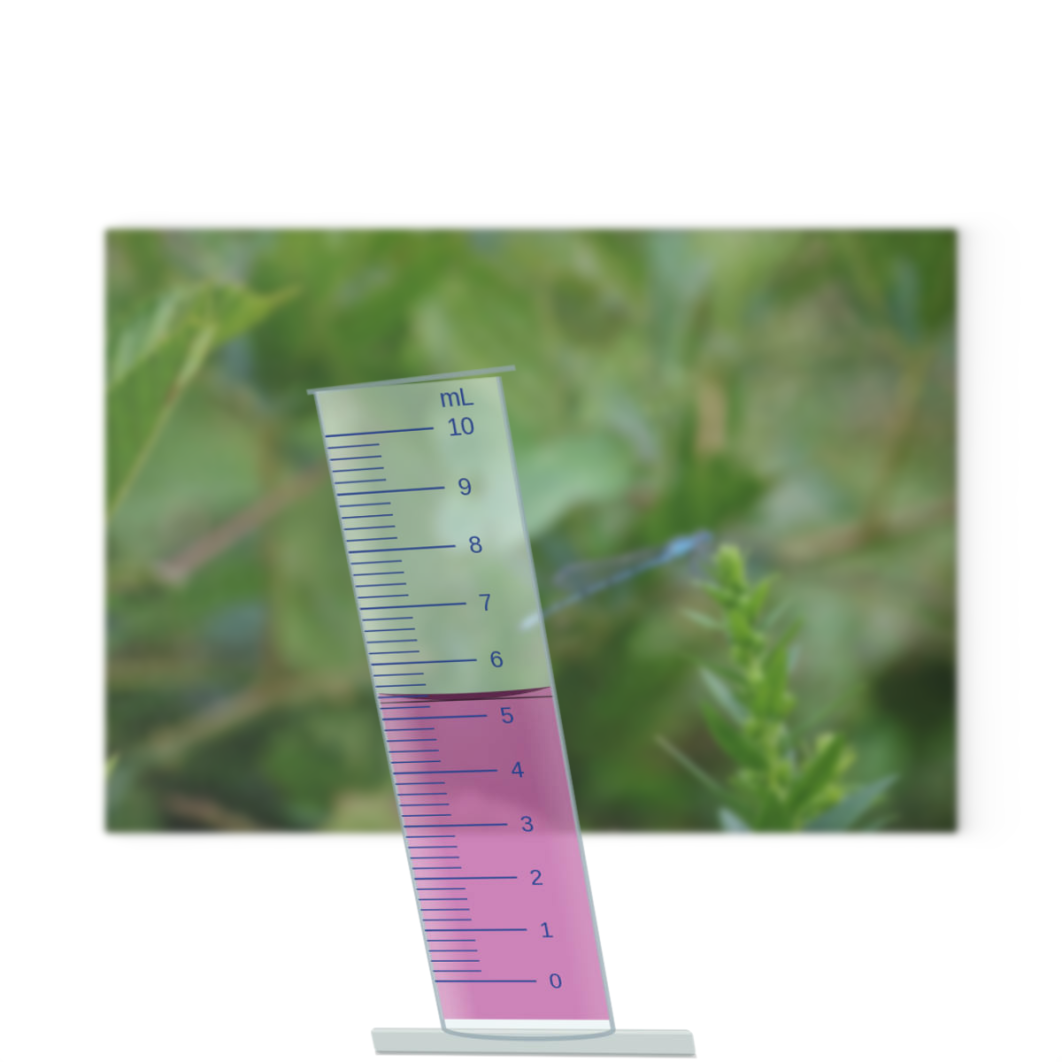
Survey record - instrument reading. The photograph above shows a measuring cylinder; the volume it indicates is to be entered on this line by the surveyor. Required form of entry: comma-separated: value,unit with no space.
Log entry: 5.3,mL
